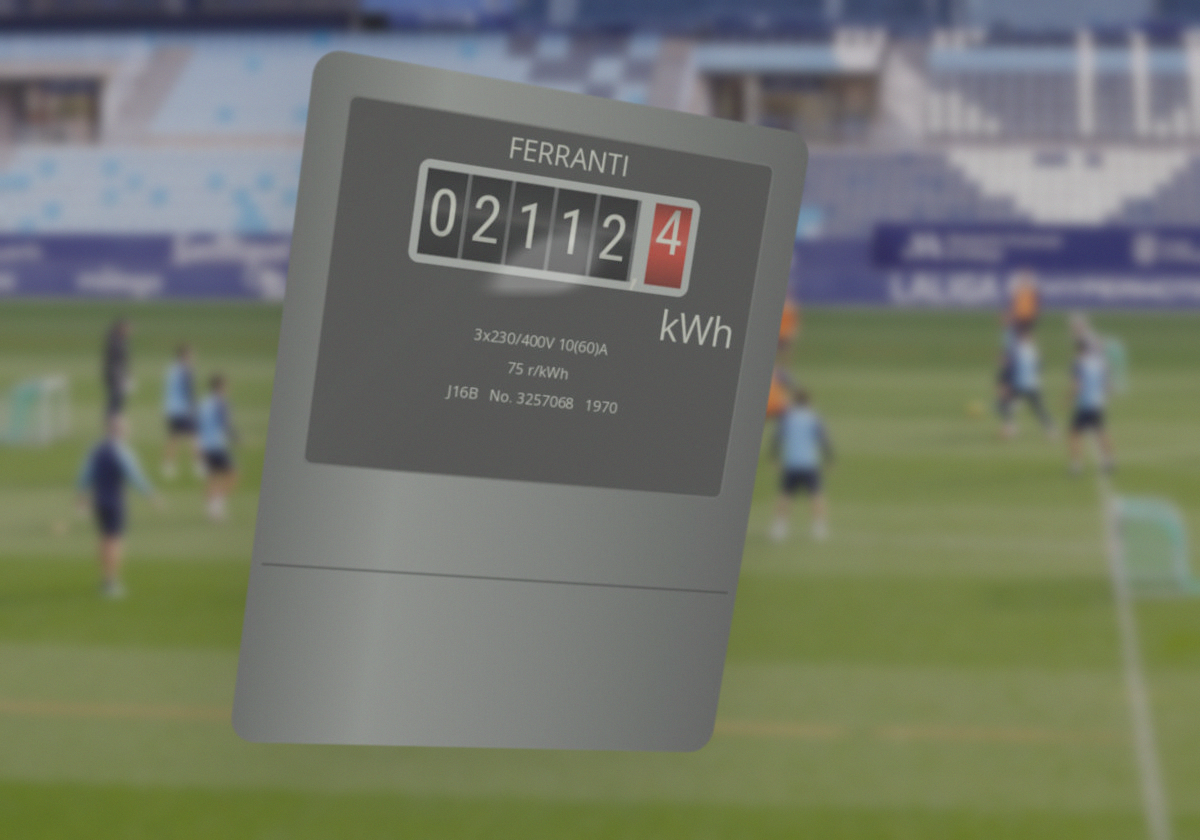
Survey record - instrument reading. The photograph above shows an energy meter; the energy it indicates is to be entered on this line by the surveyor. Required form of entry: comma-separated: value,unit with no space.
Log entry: 2112.4,kWh
